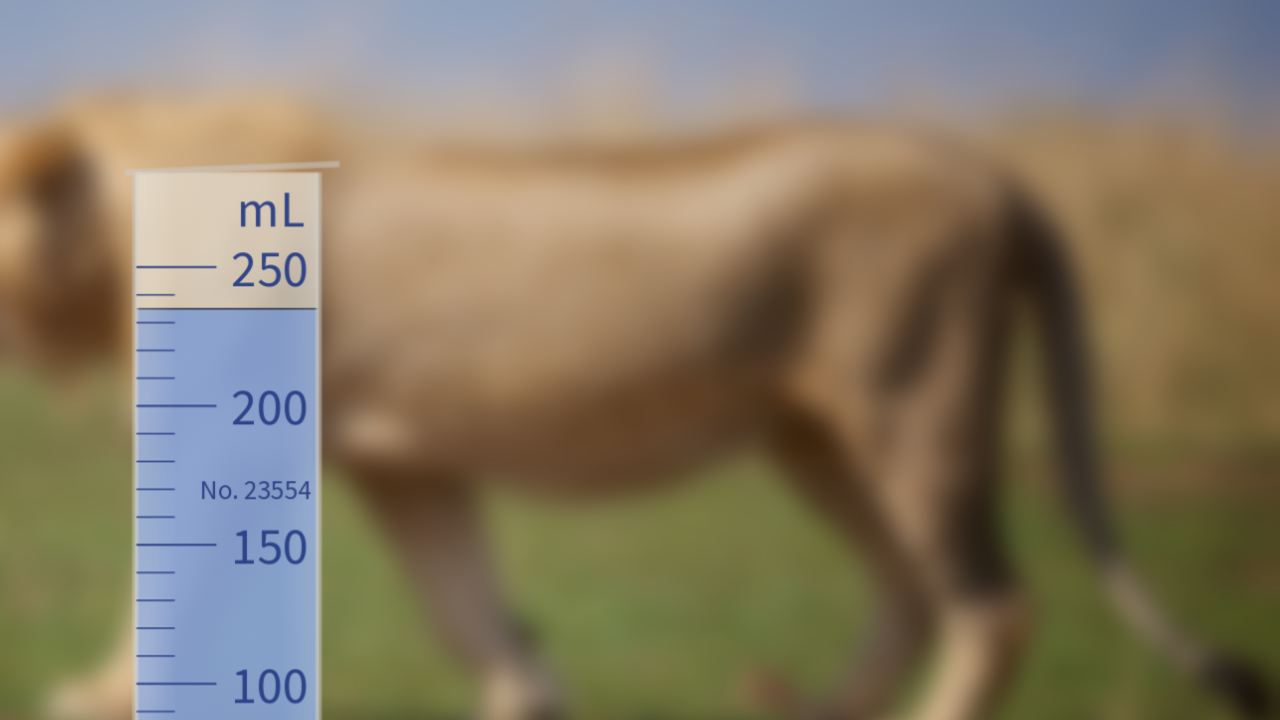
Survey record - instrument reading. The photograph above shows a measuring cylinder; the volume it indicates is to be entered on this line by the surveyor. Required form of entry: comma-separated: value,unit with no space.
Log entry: 235,mL
